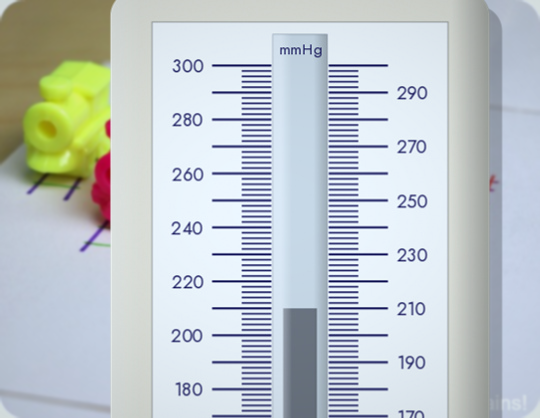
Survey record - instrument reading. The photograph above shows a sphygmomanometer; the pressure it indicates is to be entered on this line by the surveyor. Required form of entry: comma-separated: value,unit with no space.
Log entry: 210,mmHg
